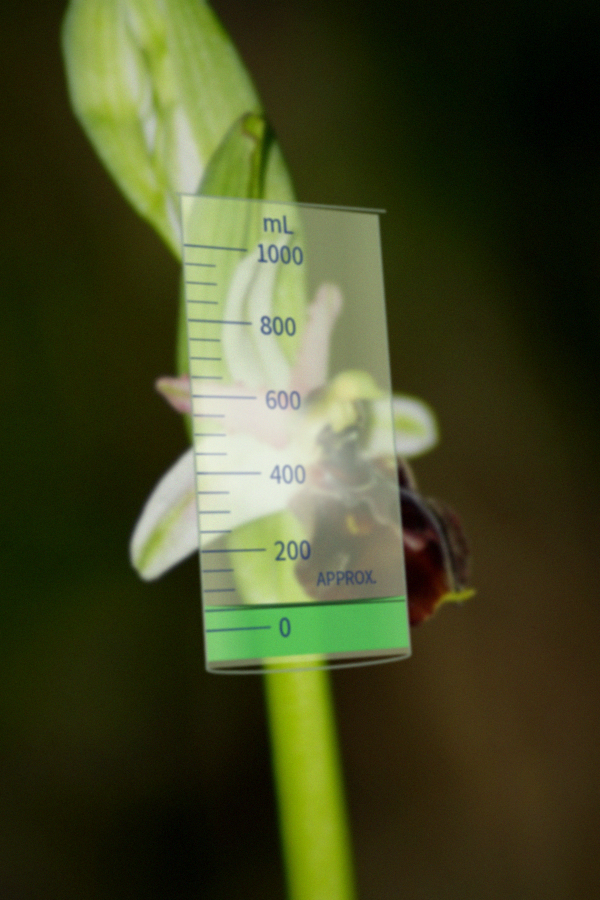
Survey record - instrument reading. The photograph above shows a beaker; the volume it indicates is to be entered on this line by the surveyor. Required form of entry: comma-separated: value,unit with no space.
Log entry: 50,mL
